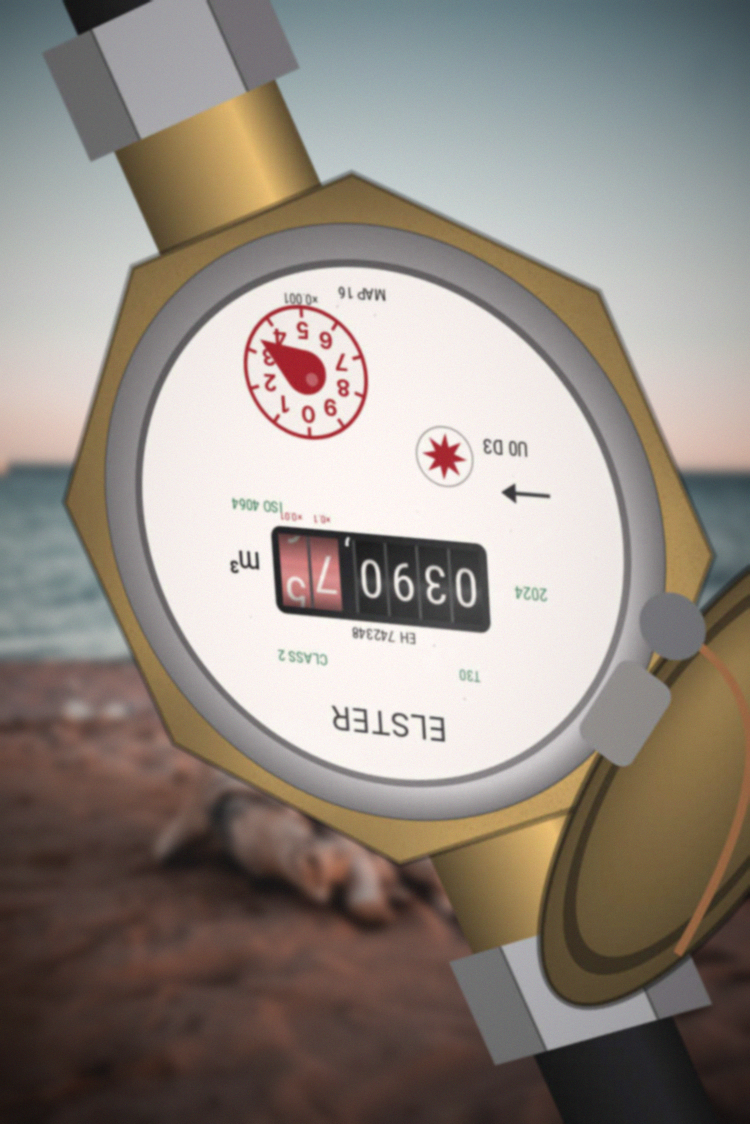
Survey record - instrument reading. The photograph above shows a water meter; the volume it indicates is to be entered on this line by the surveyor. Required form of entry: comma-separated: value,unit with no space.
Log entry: 390.753,m³
